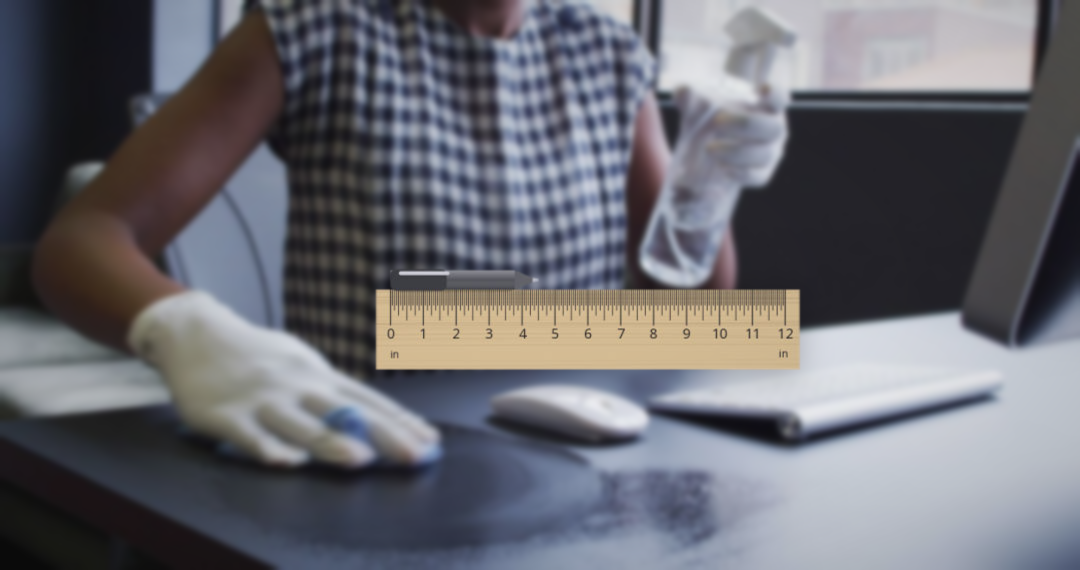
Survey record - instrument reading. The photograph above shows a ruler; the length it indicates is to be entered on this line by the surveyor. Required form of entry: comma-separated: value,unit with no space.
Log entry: 4.5,in
